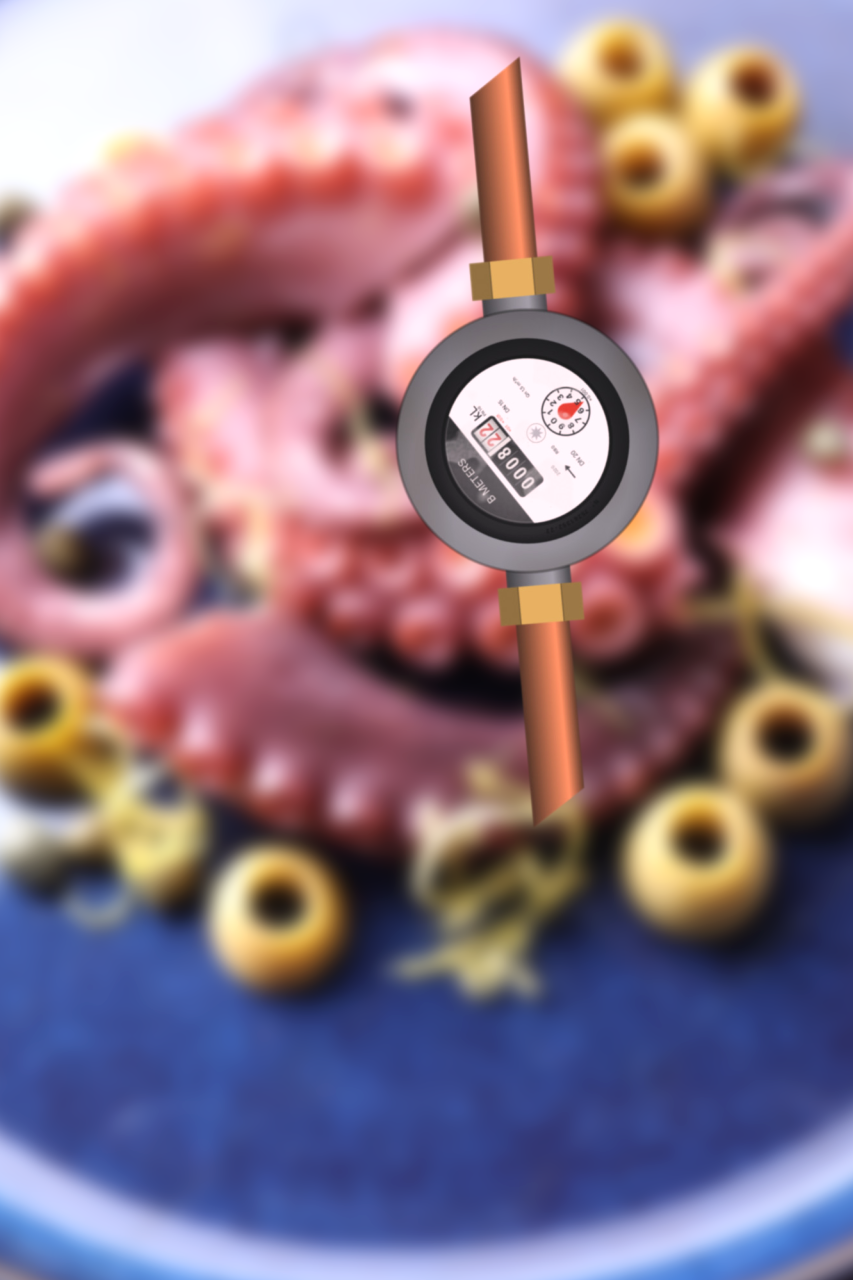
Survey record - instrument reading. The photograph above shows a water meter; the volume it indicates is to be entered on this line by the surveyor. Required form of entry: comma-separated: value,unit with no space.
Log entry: 8.225,kL
